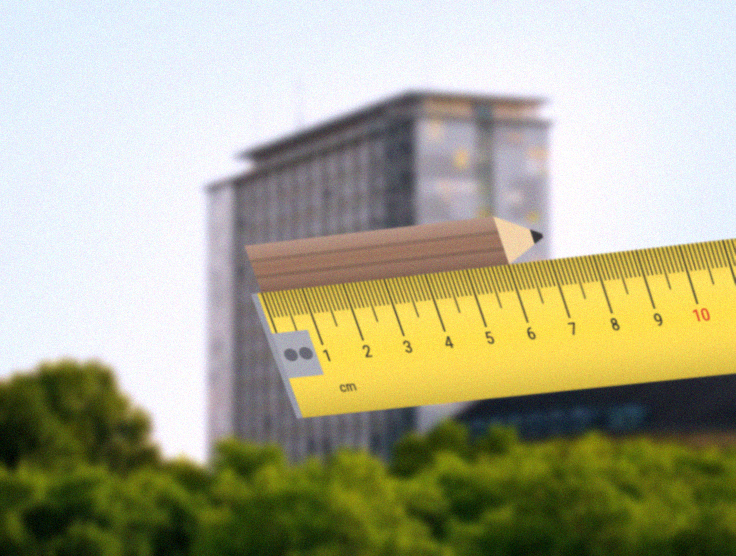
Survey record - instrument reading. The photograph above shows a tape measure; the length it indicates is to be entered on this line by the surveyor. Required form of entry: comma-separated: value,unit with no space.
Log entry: 7,cm
